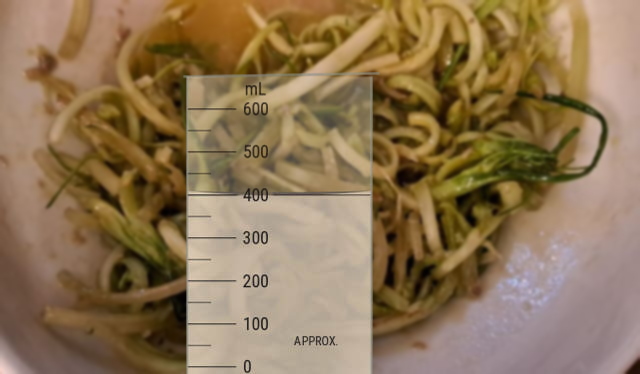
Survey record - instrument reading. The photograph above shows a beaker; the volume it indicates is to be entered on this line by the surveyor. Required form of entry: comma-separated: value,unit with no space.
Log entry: 400,mL
